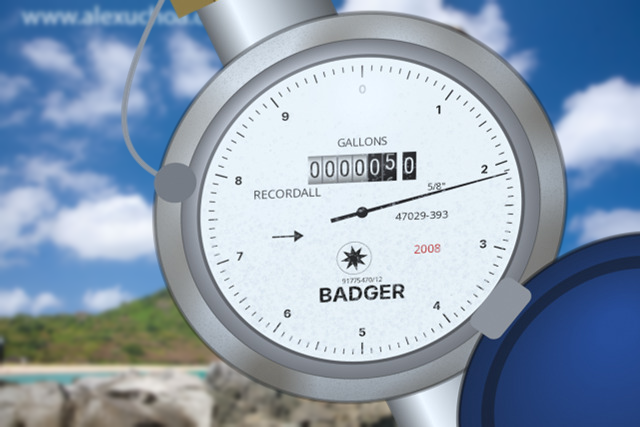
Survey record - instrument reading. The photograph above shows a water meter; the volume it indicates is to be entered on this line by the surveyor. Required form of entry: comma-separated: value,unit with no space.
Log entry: 52.1,gal
